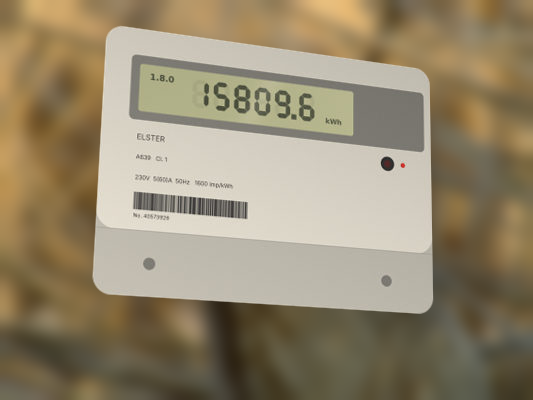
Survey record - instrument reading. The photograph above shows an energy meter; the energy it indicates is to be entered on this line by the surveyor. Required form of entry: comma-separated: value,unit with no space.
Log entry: 15809.6,kWh
